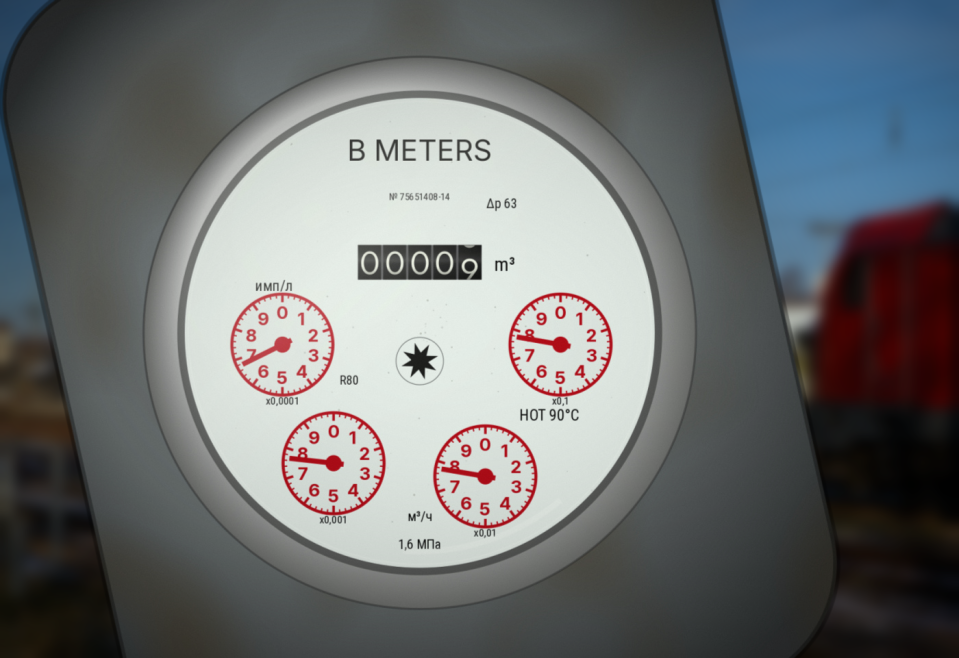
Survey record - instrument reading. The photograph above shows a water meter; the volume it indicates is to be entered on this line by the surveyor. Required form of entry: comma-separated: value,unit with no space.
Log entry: 8.7776,m³
